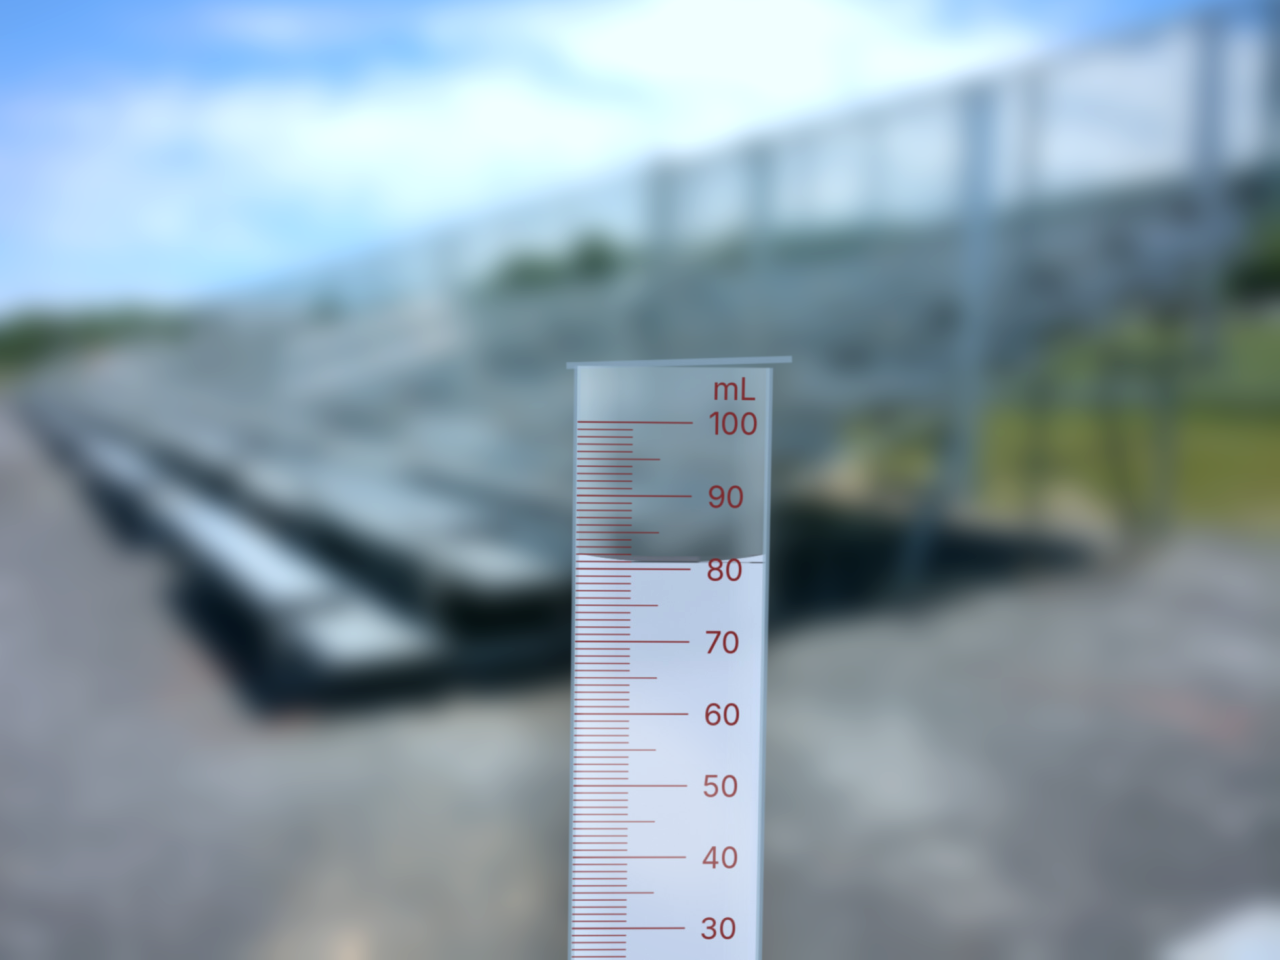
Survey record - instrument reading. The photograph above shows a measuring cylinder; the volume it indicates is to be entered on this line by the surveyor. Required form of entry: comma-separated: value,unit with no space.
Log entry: 81,mL
